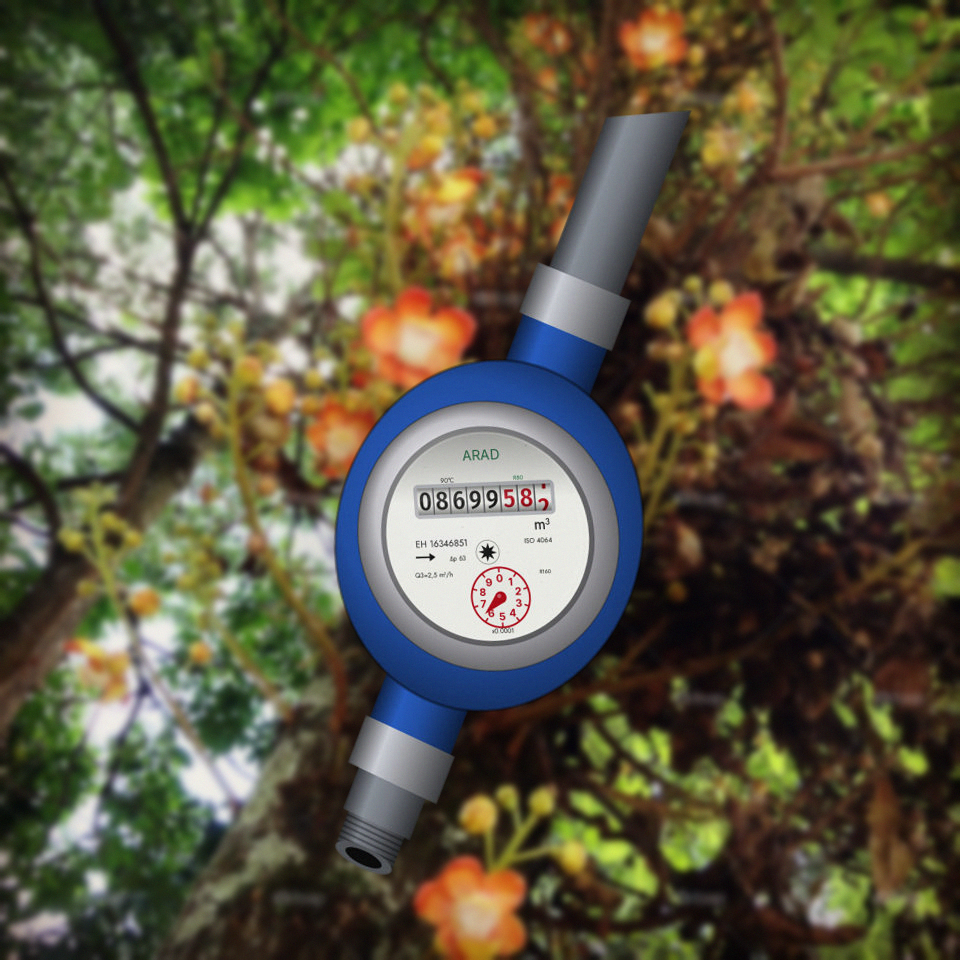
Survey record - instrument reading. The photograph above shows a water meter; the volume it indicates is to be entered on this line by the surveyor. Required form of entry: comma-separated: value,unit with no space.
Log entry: 8699.5816,m³
